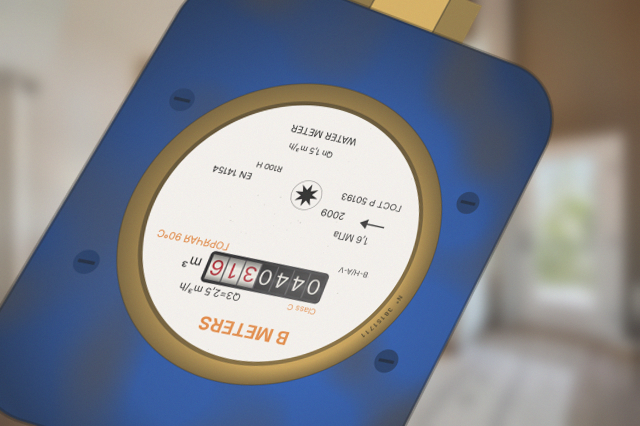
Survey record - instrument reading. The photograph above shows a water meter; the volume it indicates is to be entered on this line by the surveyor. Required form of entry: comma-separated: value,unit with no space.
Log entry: 440.316,m³
